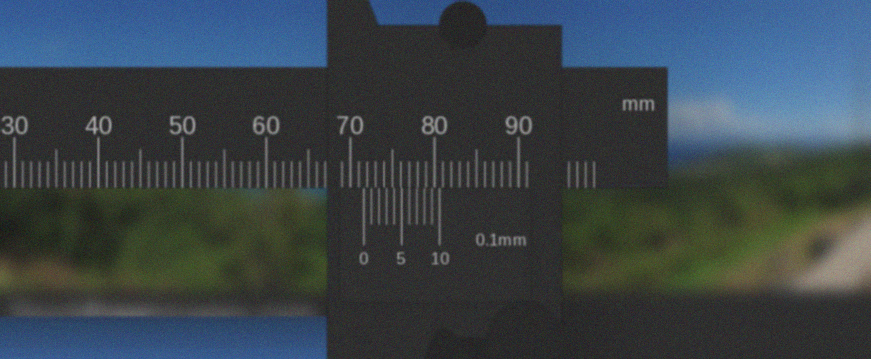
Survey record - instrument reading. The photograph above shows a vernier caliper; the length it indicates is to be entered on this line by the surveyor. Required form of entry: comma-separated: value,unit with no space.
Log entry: 71.6,mm
